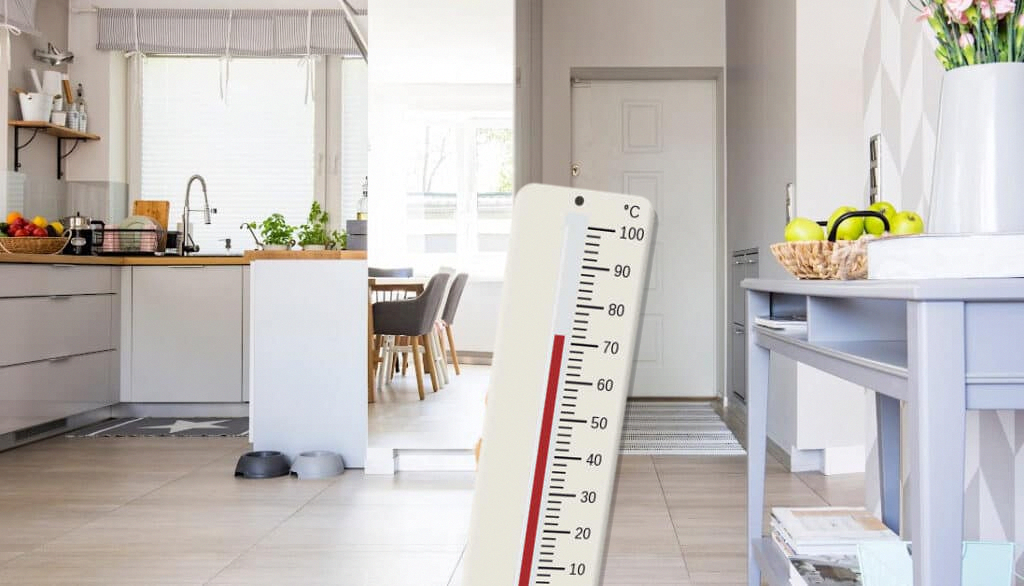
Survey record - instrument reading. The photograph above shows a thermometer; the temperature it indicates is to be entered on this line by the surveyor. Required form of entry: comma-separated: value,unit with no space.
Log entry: 72,°C
